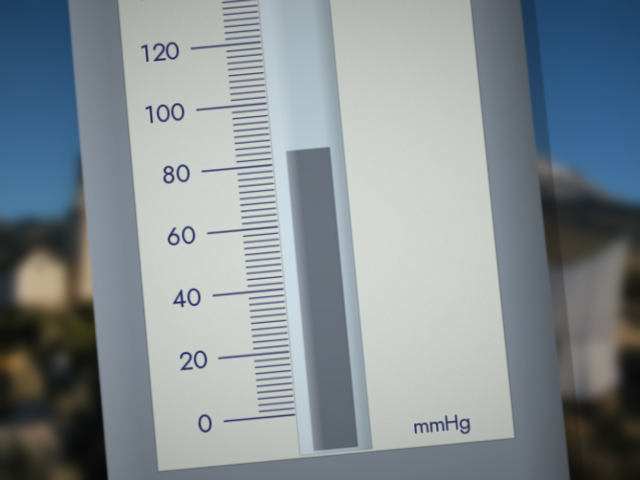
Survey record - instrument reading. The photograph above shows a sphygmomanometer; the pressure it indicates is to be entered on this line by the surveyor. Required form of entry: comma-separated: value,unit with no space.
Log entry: 84,mmHg
